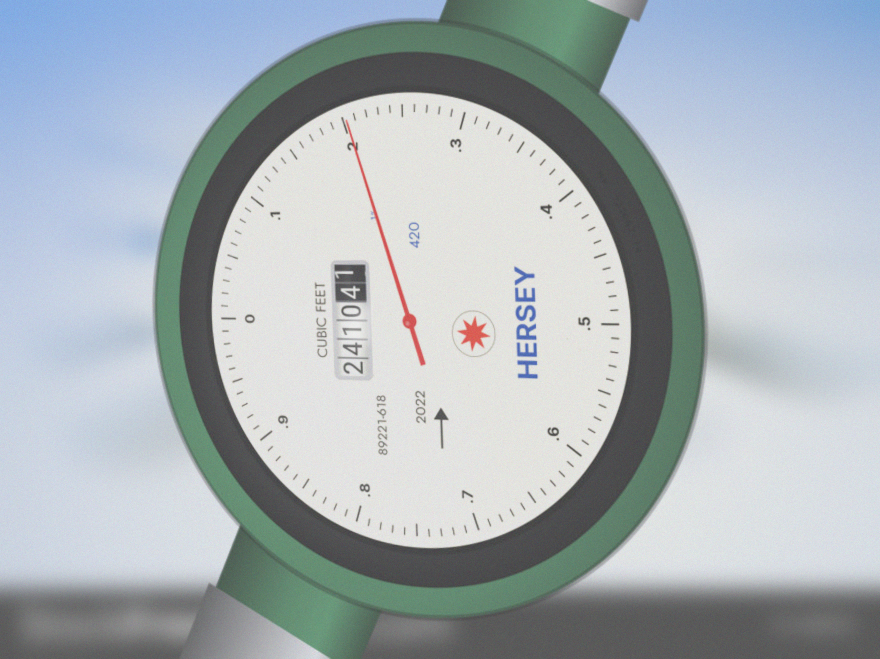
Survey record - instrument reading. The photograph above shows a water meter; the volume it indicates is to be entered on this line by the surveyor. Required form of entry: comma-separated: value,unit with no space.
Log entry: 241041.20,ft³
